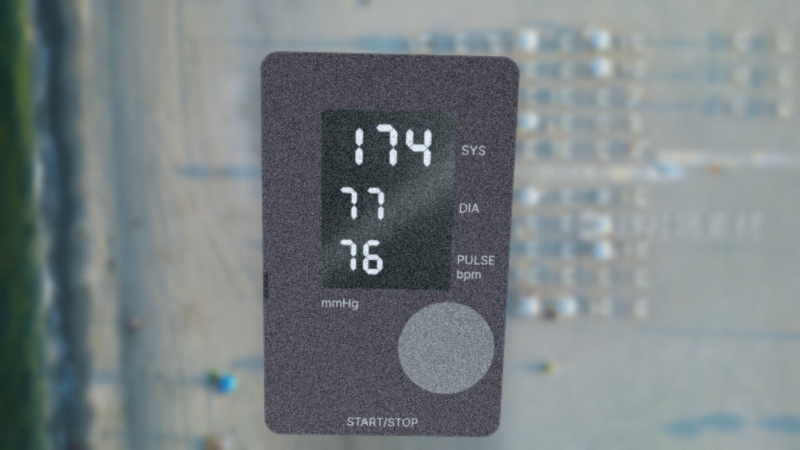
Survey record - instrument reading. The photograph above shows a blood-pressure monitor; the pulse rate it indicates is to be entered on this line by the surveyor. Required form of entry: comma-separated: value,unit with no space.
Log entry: 76,bpm
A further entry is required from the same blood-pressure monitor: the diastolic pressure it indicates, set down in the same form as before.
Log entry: 77,mmHg
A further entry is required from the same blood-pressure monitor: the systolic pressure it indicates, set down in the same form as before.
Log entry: 174,mmHg
